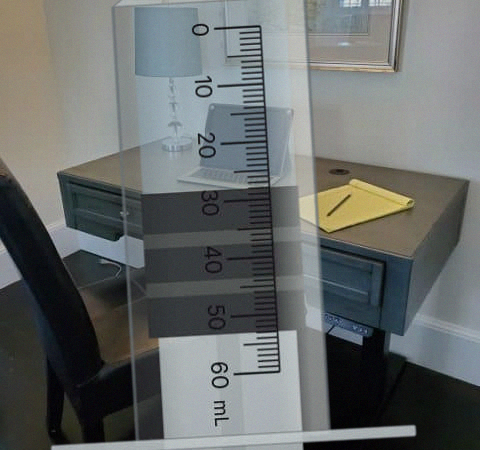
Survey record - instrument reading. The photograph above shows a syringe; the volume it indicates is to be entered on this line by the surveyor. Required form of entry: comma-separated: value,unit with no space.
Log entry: 28,mL
